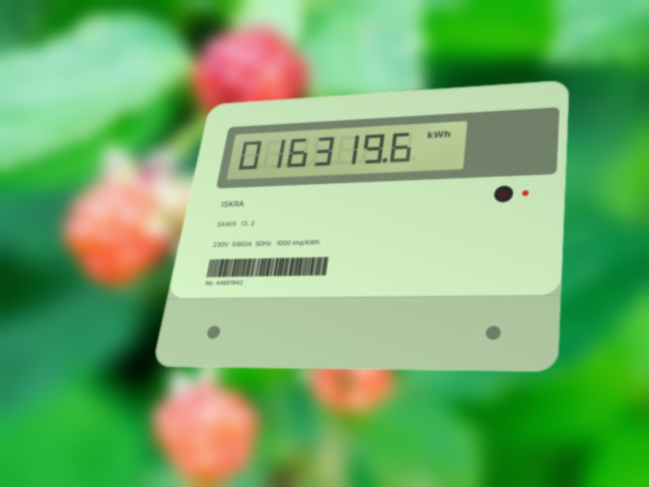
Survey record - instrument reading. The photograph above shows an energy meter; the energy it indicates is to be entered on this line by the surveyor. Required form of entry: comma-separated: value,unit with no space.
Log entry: 16319.6,kWh
